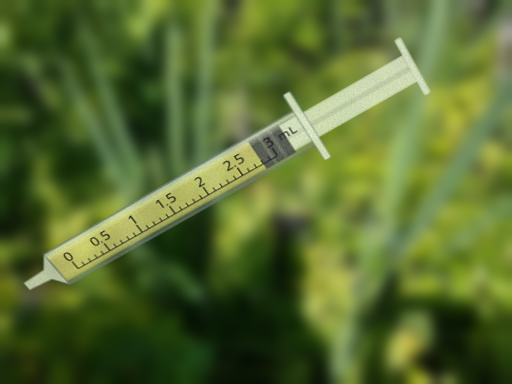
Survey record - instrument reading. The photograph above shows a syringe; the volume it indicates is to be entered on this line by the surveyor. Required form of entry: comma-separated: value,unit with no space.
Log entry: 2.8,mL
